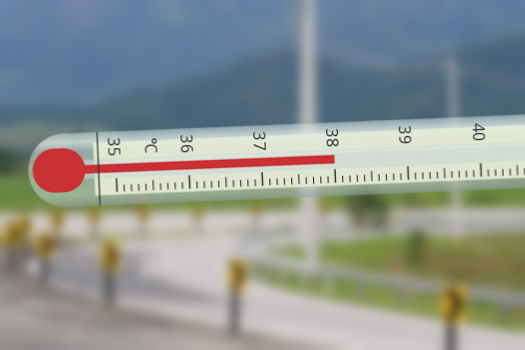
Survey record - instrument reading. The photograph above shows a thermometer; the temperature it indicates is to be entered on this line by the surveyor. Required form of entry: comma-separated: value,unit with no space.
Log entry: 38,°C
